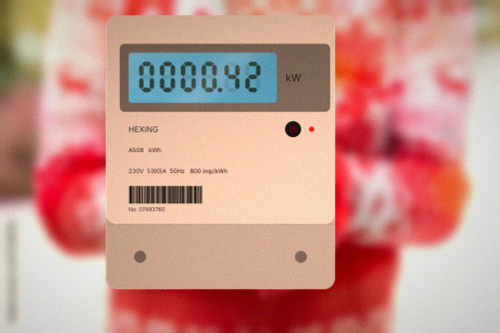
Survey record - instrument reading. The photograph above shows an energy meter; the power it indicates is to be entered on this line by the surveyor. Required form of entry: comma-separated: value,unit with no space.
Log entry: 0.42,kW
